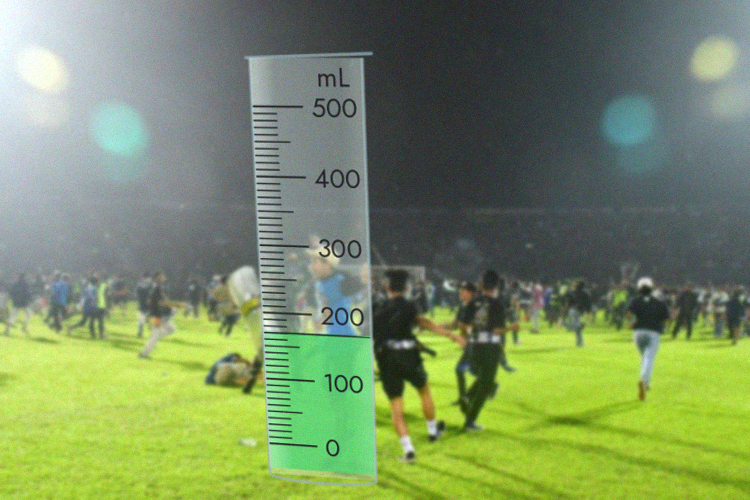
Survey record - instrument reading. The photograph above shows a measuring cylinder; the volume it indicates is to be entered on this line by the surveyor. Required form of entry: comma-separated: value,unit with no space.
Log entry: 170,mL
